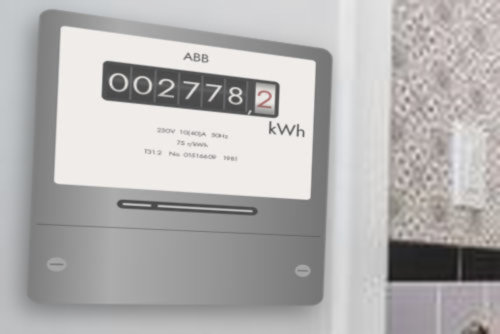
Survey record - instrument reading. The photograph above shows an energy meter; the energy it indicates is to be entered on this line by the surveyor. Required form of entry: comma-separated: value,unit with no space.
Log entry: 2778.2,kWh
